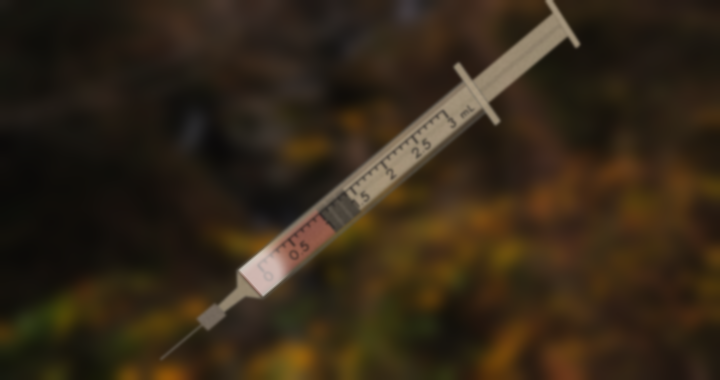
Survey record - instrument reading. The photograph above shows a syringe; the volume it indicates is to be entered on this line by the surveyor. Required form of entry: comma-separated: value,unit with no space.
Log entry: 1,mL
